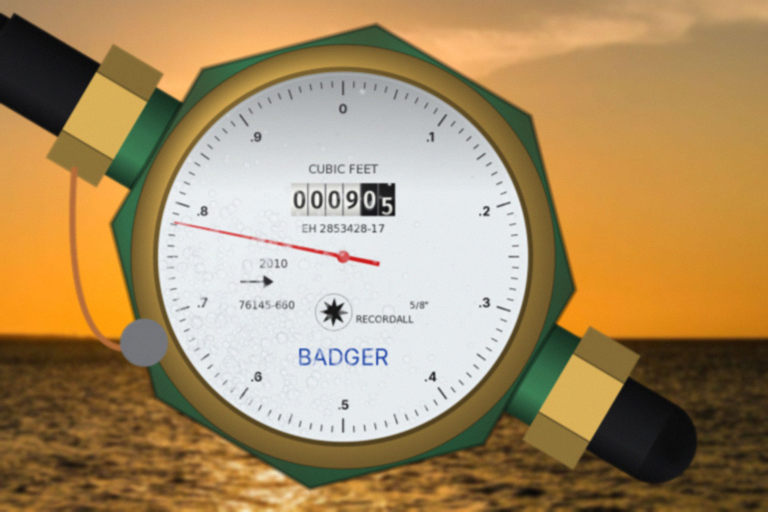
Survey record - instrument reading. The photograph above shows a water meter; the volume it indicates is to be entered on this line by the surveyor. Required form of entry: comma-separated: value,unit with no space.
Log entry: 904.78,ft³
